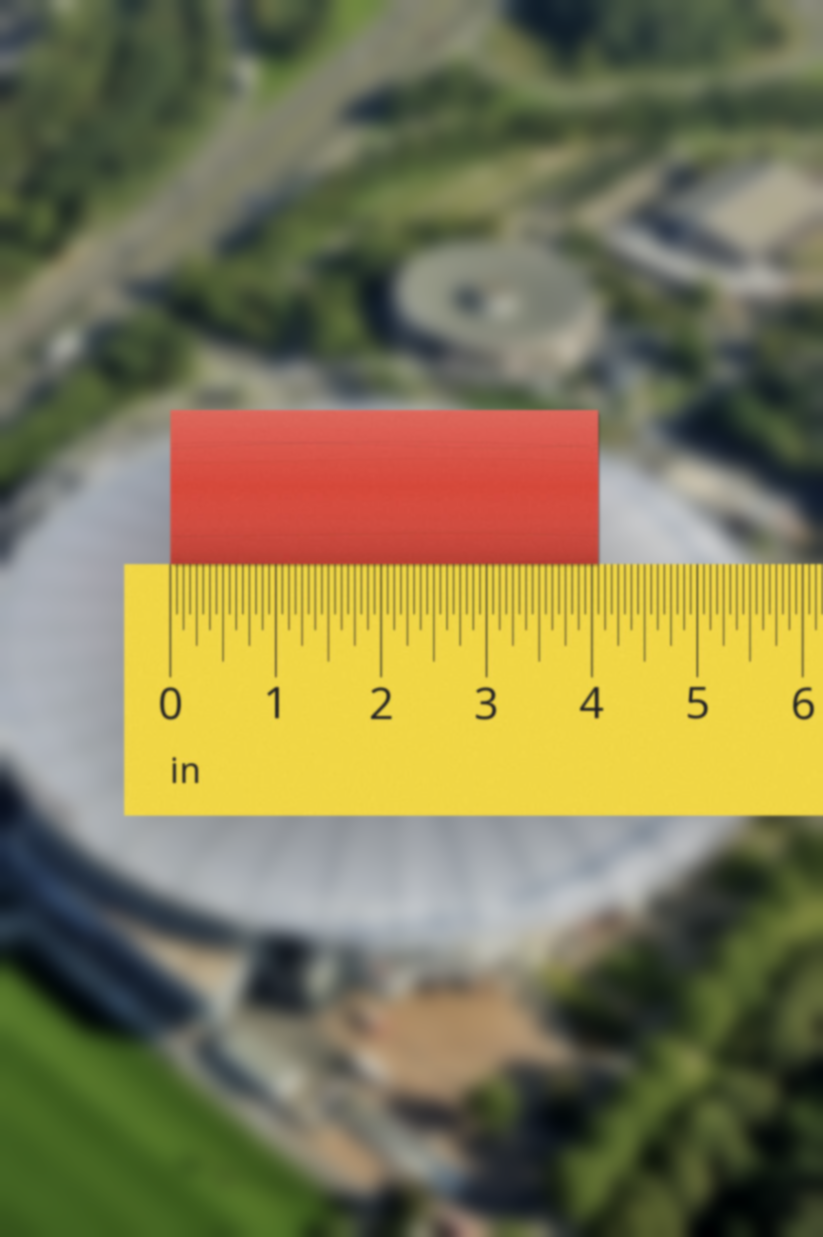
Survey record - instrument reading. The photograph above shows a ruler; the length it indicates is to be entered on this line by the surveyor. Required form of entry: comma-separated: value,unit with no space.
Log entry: 4.0625,in
